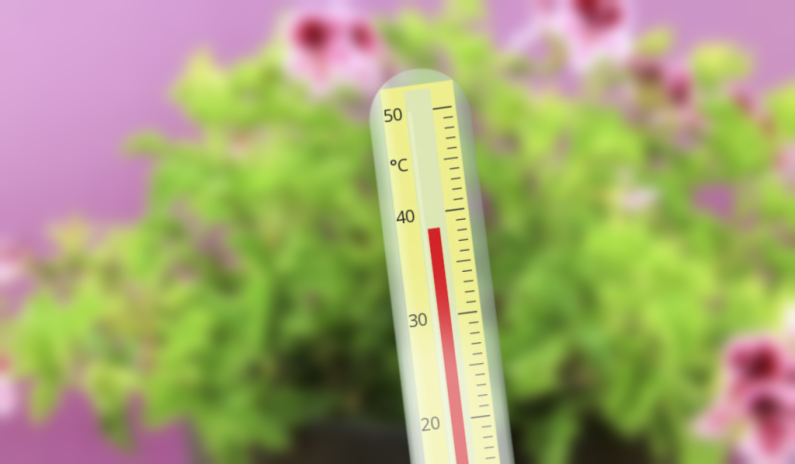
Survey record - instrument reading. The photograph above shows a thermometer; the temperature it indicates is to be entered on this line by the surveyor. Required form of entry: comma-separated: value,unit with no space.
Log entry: 38.5,°C
